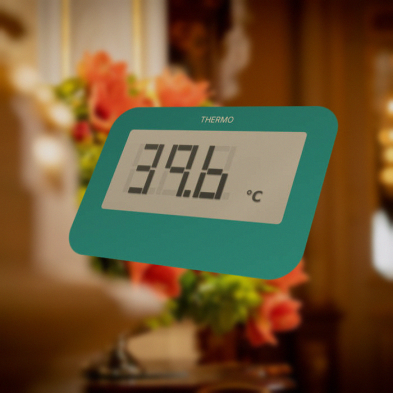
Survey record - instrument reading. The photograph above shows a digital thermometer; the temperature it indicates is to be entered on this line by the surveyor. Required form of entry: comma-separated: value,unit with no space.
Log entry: 39.6,°C
